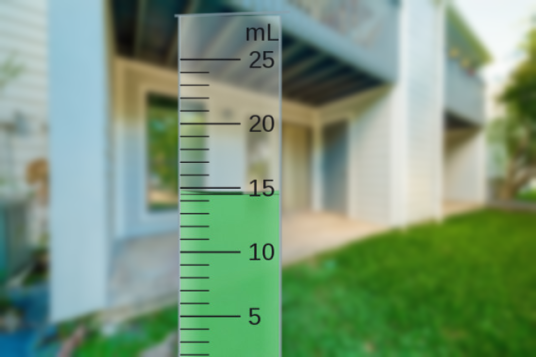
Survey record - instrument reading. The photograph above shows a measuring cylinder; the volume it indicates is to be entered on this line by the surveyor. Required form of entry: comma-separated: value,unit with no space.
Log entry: 14.5,mL
